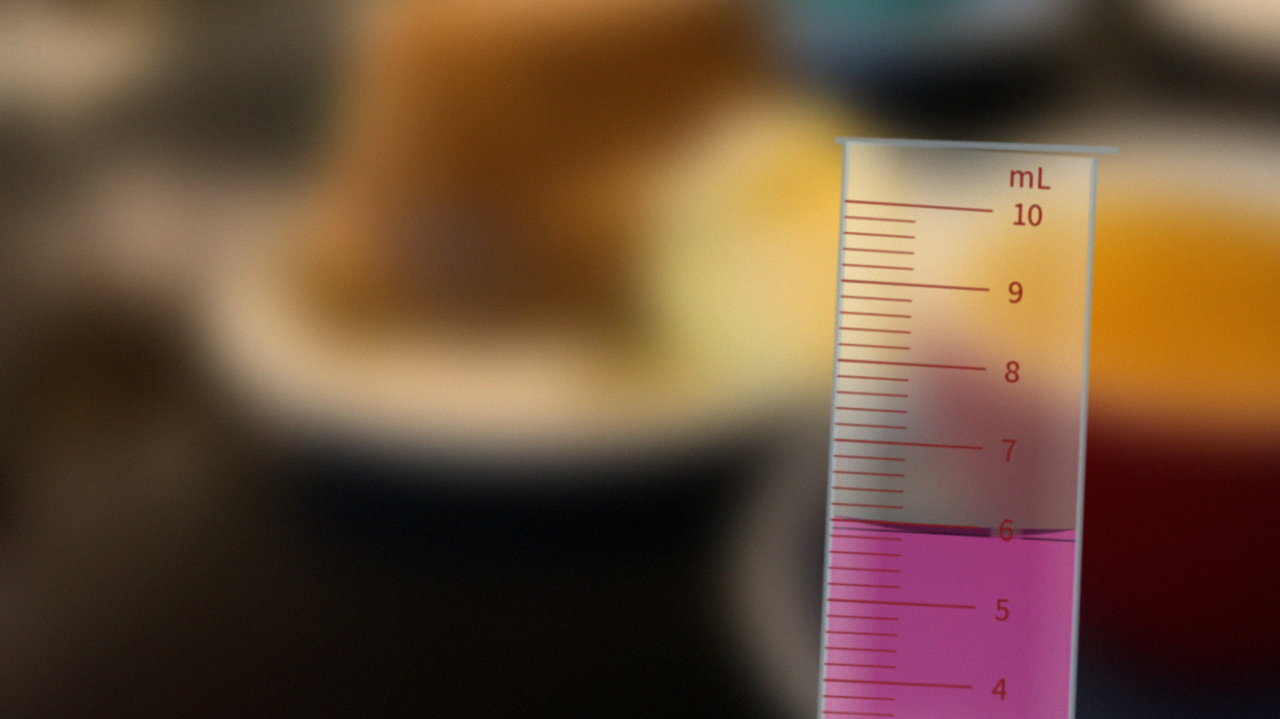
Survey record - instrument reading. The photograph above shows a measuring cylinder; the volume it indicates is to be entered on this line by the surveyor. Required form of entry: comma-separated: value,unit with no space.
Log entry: 5.9,mL
